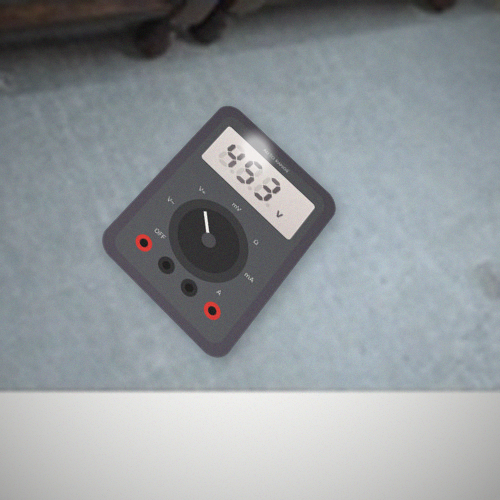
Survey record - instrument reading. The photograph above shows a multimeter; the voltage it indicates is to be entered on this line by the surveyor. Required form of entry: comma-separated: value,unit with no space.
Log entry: 453,V
